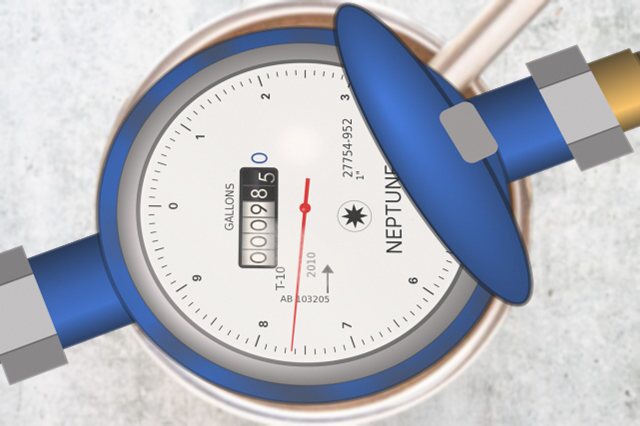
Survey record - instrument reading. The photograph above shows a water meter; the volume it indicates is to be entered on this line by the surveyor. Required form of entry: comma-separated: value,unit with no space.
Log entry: 9847.6,gal
